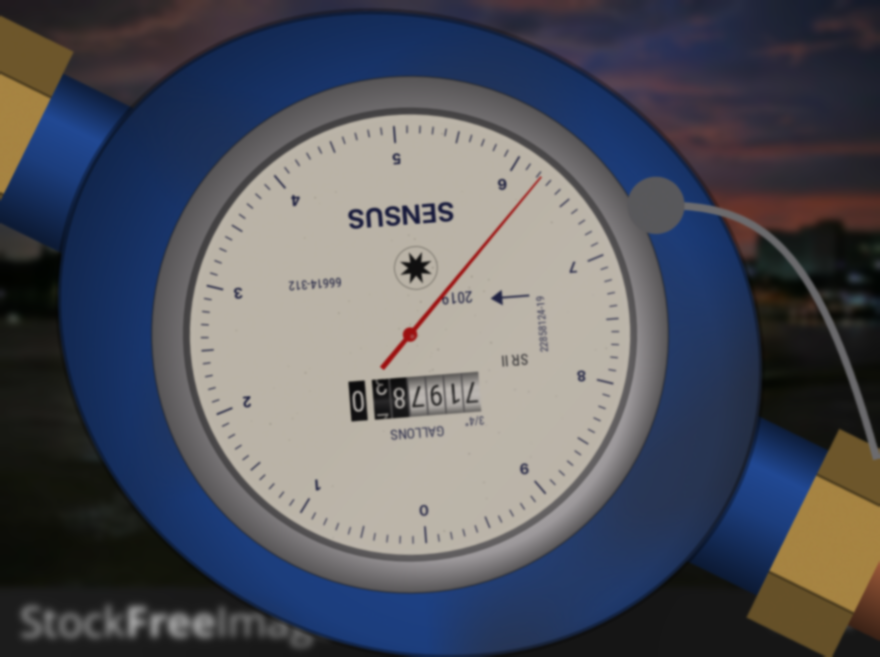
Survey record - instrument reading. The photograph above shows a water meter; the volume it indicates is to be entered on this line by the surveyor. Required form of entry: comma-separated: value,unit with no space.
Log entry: 7197826.2,gal
